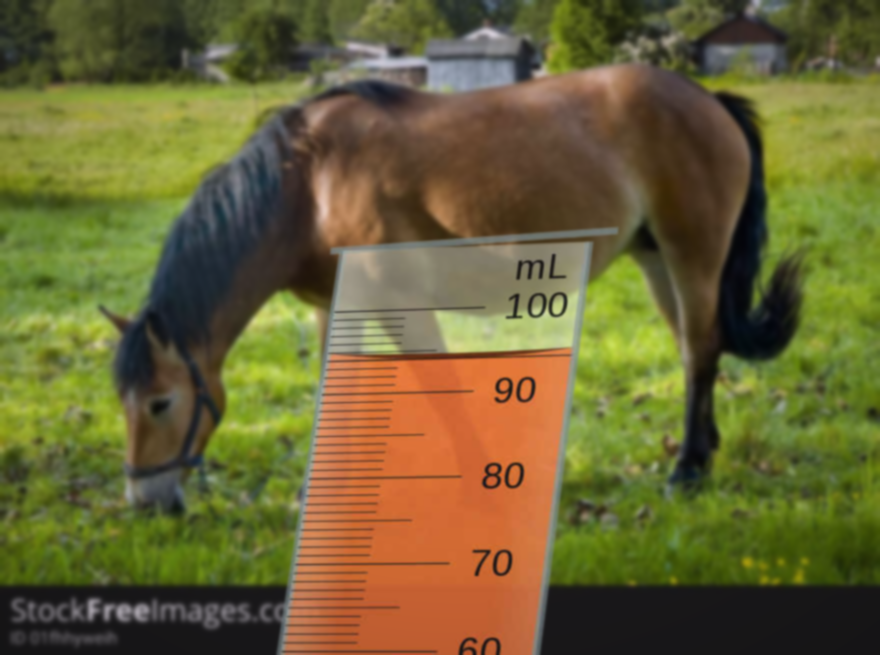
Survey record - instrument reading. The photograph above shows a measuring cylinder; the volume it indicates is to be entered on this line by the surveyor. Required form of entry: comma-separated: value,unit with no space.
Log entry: 94,mL
